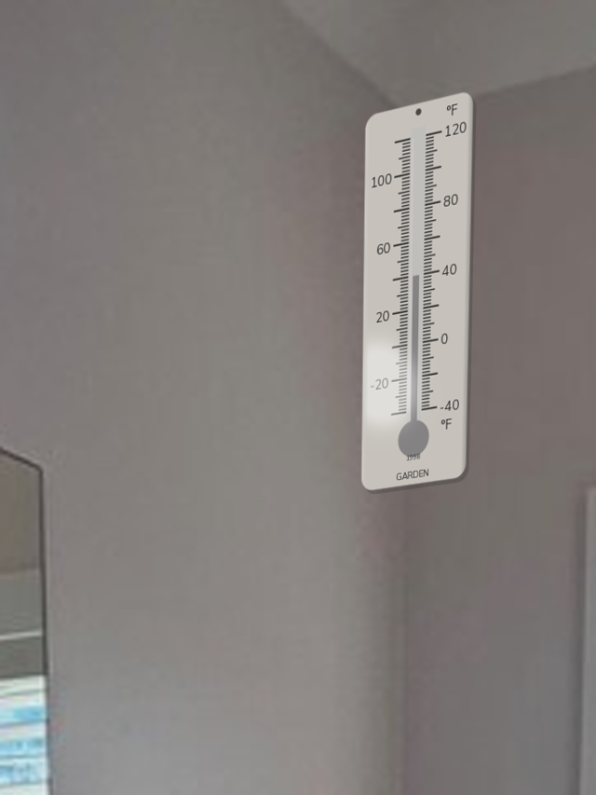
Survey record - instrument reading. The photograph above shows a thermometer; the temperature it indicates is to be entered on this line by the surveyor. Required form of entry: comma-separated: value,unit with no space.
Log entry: 40,°F
